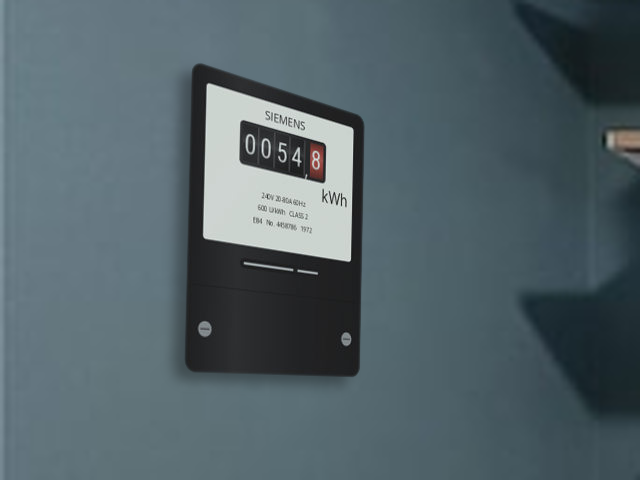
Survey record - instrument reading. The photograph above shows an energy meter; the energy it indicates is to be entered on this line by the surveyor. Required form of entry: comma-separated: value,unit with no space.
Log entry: 54.8,kWh
